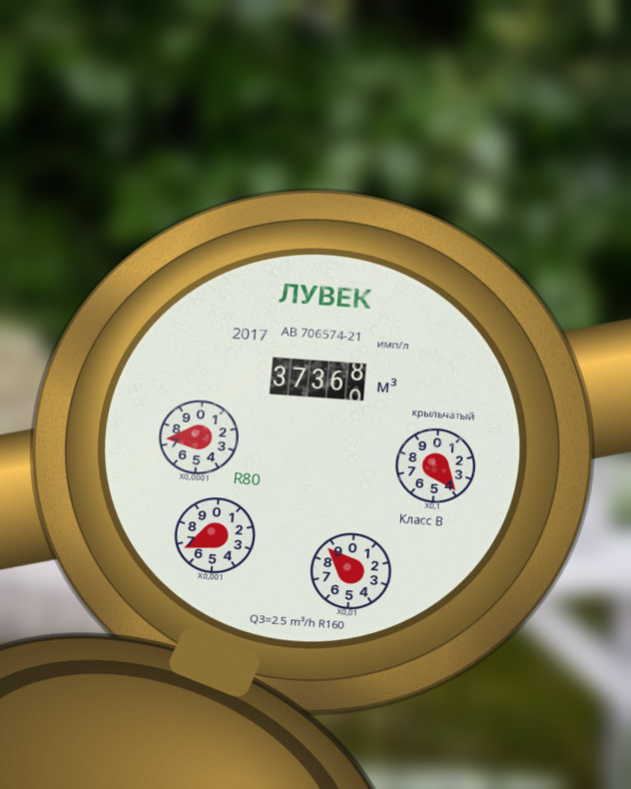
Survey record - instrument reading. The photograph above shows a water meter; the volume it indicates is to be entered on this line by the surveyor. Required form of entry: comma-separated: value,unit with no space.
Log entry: 37368.3867,m³
